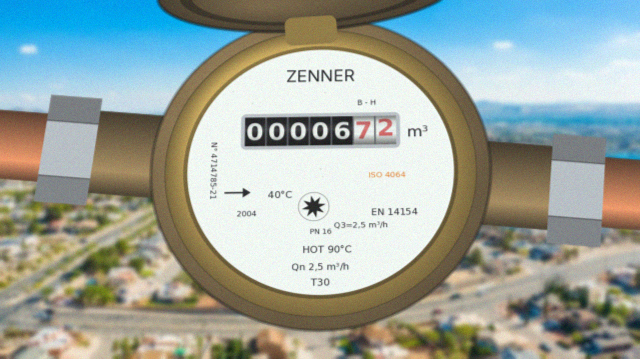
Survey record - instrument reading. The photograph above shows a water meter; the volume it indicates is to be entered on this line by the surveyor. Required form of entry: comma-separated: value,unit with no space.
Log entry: 6.72,m³
